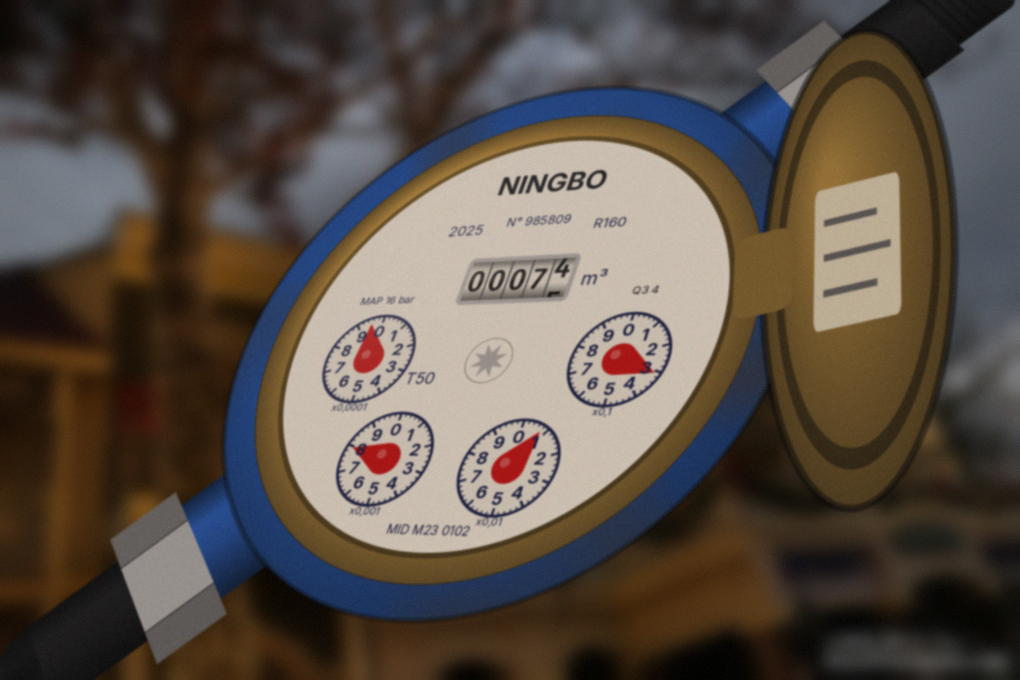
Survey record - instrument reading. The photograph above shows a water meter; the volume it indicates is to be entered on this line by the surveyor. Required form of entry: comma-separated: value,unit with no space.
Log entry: 74.3079,m³
